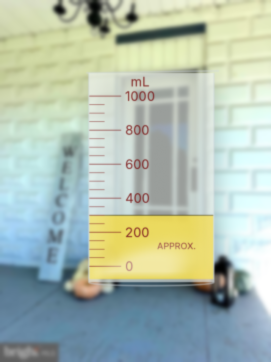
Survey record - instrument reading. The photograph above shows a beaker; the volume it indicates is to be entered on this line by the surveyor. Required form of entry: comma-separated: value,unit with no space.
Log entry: 300,mL
